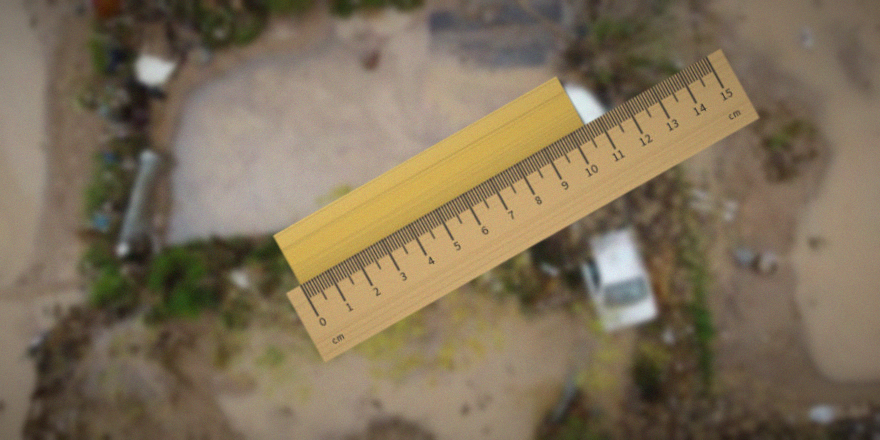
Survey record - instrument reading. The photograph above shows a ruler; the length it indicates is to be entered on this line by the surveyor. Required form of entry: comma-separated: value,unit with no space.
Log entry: 10.5,cm
